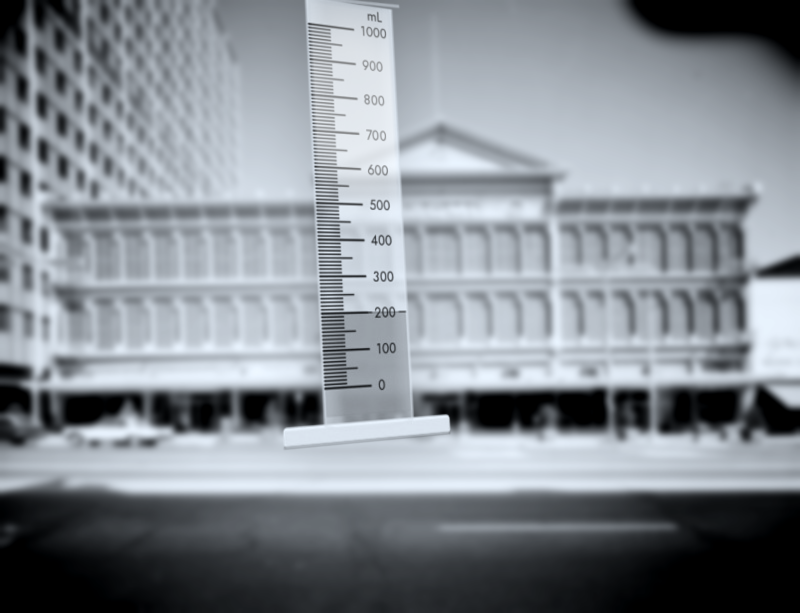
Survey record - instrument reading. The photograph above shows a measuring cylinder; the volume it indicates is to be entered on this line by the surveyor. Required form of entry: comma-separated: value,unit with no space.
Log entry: 200,mL
